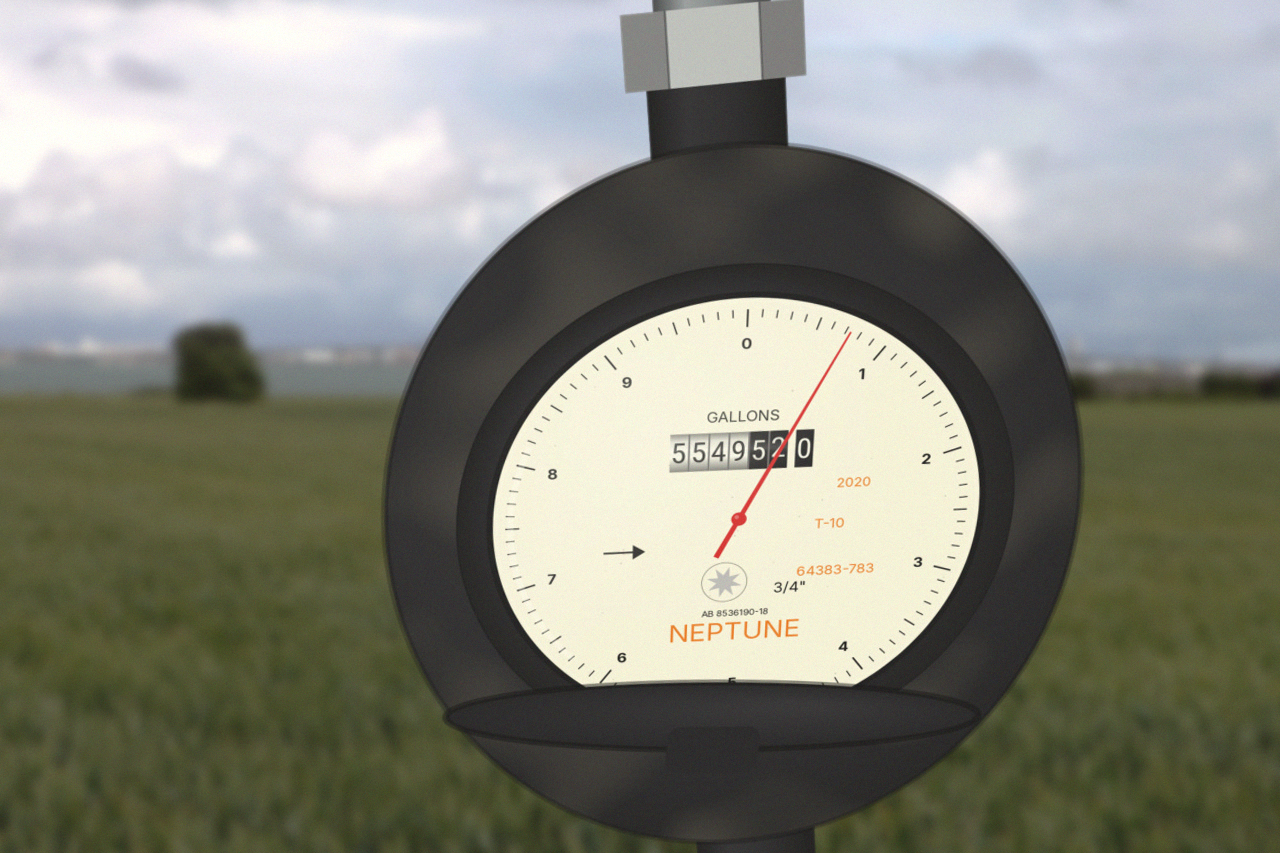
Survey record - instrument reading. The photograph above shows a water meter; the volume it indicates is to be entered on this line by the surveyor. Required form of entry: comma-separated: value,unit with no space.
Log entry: 5549520.7,gal
